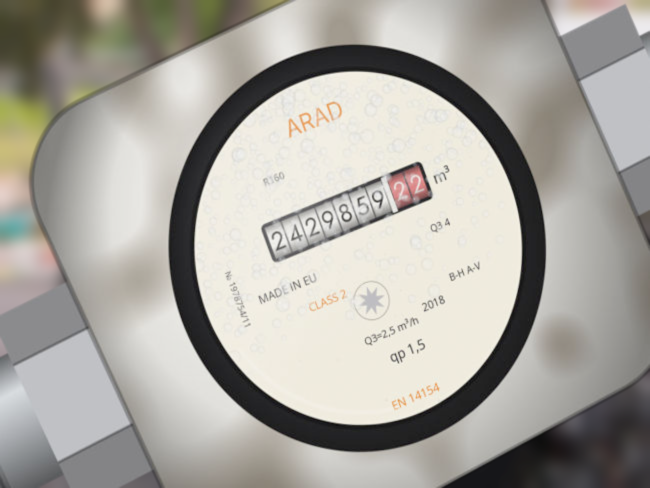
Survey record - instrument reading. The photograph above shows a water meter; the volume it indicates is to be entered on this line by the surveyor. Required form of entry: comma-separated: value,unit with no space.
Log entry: 2429859.22,m³
